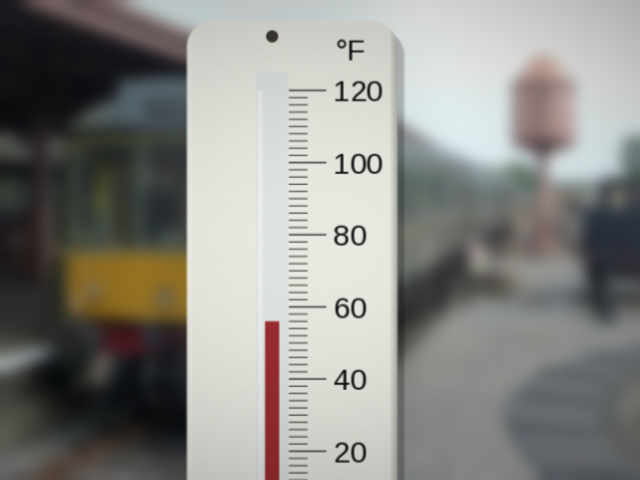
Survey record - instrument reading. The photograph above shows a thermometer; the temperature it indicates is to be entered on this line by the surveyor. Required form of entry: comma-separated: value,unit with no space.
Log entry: 56,°F
